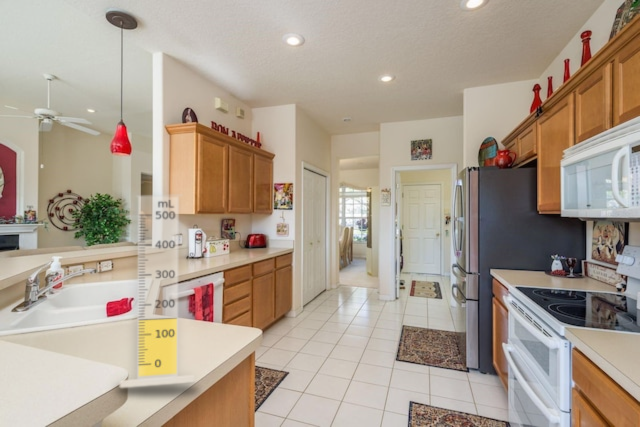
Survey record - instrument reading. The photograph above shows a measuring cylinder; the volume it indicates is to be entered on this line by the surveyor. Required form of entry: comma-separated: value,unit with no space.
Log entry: 150,mL
